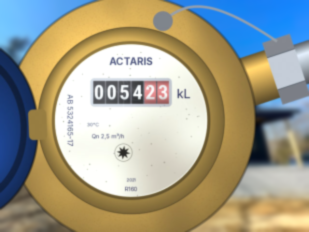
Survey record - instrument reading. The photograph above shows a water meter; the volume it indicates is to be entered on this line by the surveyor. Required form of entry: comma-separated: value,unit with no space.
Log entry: 54.23,kL
